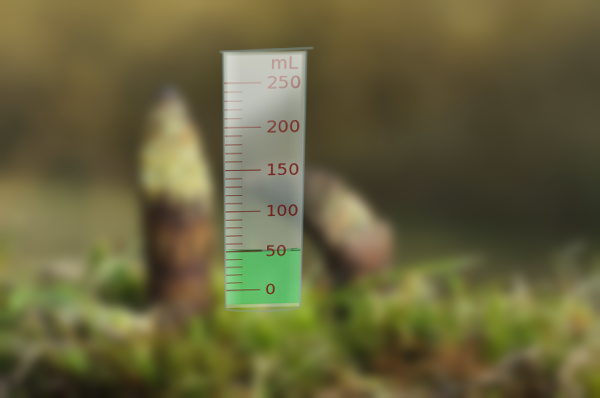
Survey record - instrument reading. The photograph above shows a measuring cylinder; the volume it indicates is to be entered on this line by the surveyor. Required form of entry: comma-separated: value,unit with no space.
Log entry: 50,mL
